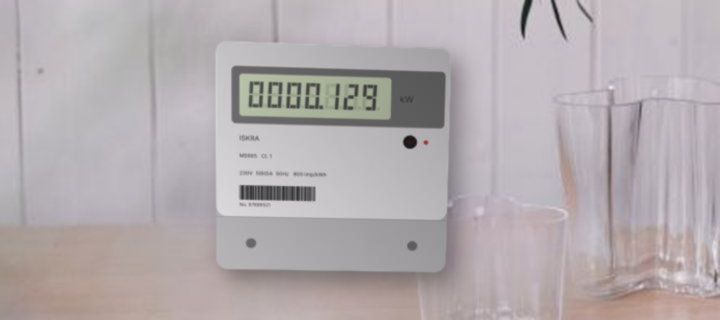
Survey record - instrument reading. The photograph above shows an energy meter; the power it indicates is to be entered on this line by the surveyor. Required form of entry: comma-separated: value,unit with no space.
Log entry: 0.129,kW
